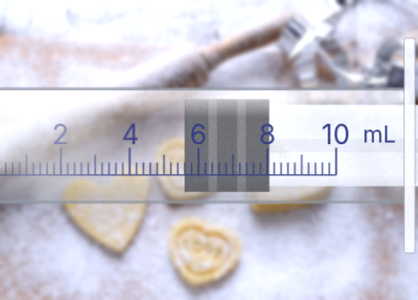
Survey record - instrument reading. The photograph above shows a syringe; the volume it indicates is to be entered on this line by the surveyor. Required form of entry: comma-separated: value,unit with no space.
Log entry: 5.6,mL
